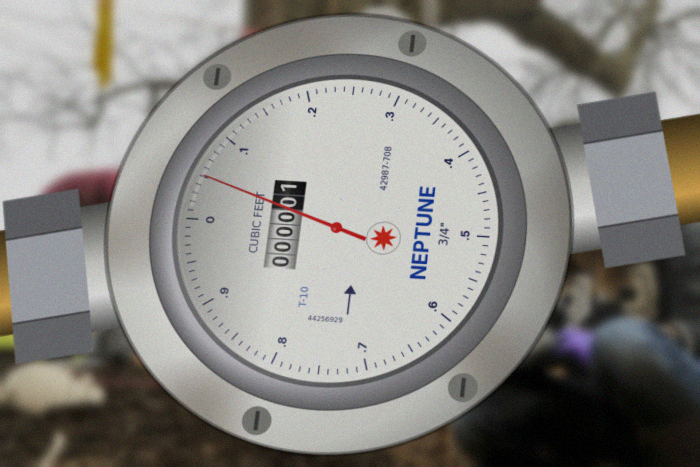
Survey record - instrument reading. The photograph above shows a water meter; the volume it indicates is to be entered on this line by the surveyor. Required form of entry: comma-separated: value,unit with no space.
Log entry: 1.05,ft³
